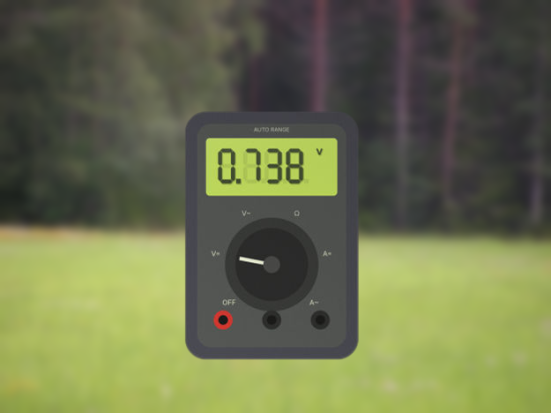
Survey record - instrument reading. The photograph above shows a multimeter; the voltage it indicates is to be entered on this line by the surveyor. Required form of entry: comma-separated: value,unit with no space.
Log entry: 0.738,V
